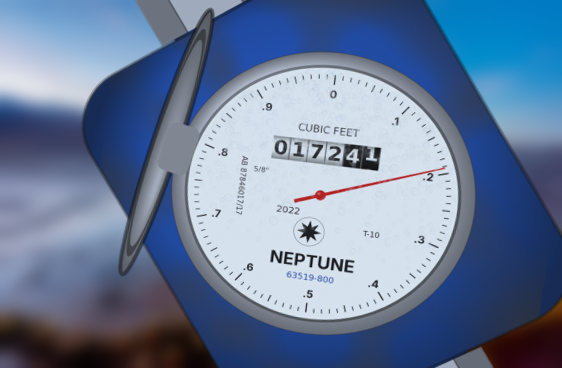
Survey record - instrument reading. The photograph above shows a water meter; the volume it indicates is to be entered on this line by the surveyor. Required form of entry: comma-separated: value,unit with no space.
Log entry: 17241.19,ft³
